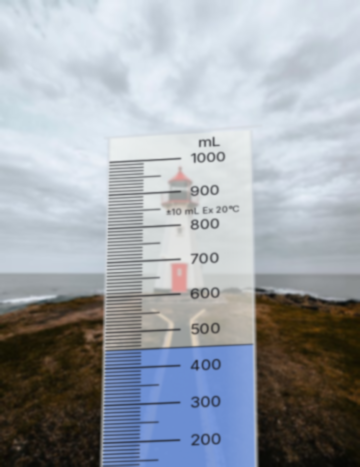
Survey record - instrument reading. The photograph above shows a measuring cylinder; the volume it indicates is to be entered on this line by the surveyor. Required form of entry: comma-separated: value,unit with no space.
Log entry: 450,mL
